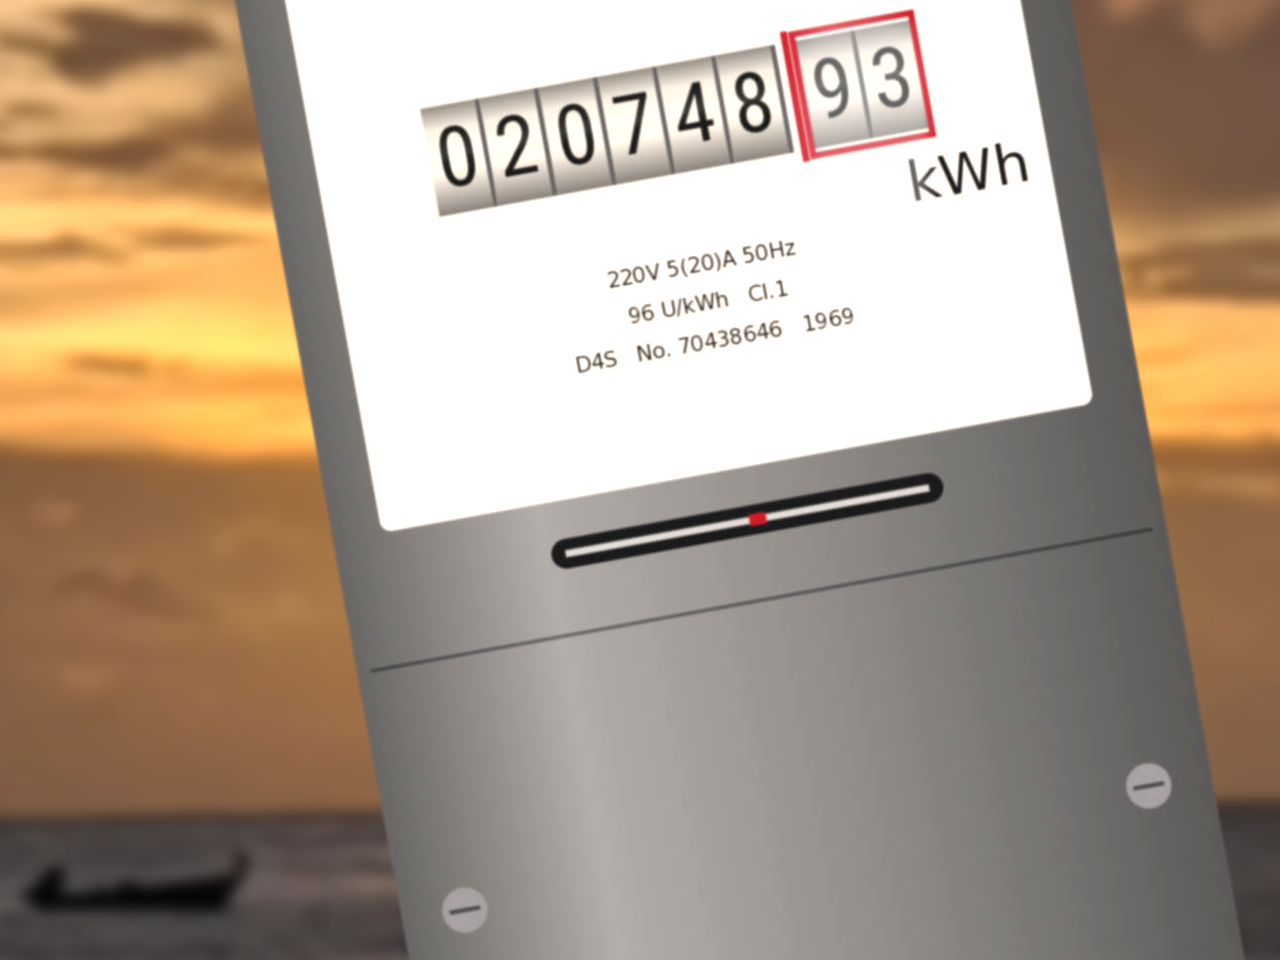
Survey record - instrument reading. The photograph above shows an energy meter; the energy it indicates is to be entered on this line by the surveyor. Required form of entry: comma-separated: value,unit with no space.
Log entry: 20748.93,kWh
